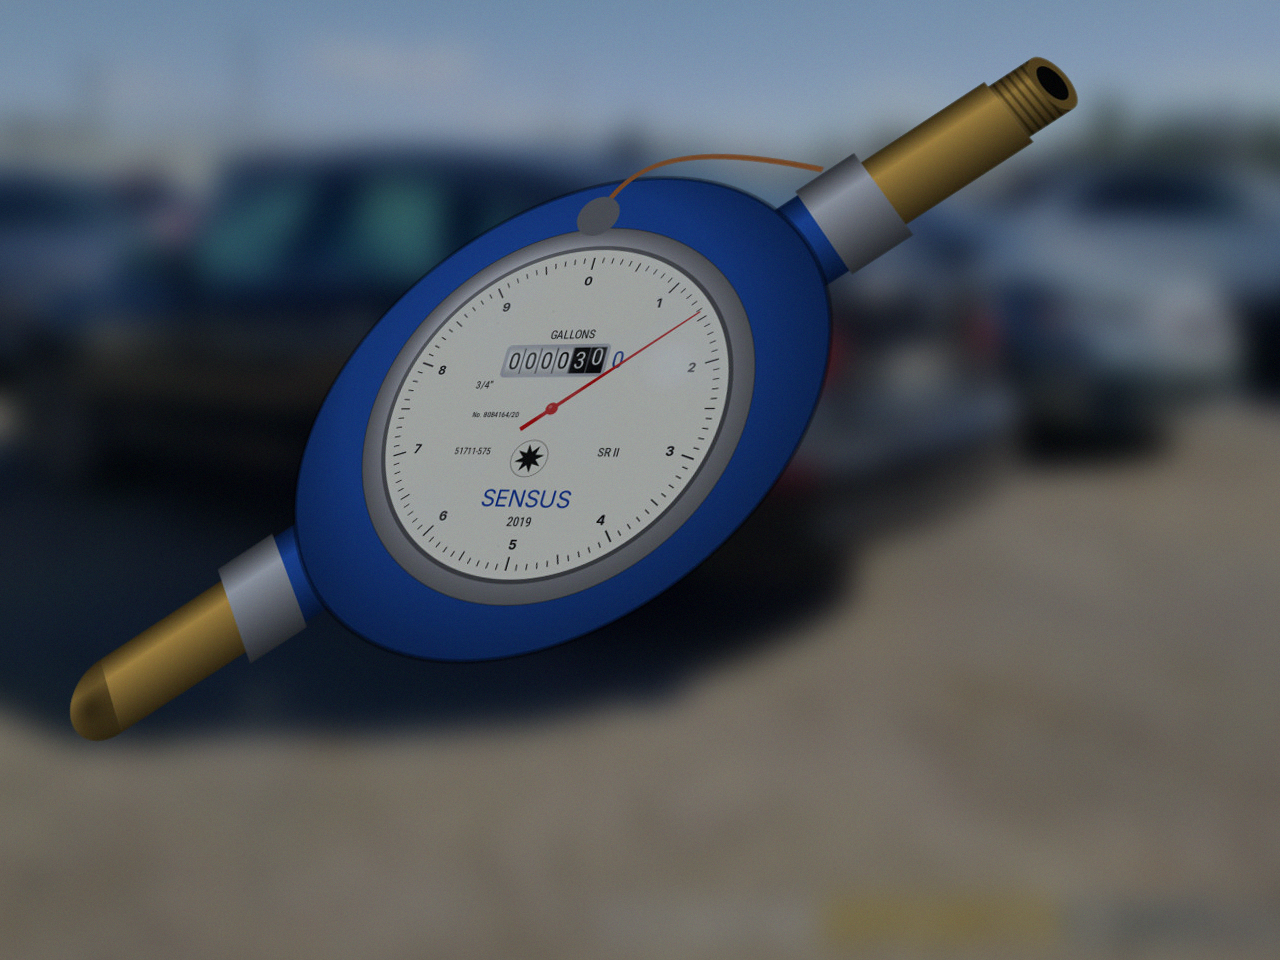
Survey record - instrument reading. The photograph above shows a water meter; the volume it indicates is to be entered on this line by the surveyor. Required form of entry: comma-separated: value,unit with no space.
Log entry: 301.4,gal
